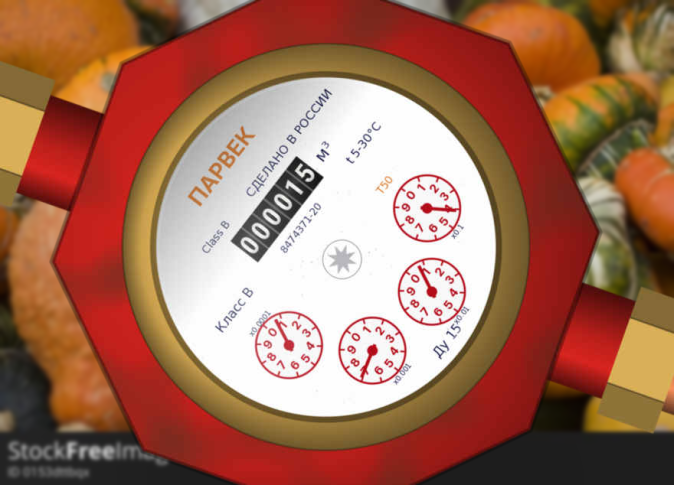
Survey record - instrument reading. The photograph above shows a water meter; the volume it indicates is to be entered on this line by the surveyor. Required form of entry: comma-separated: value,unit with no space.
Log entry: 15.4070,m³
